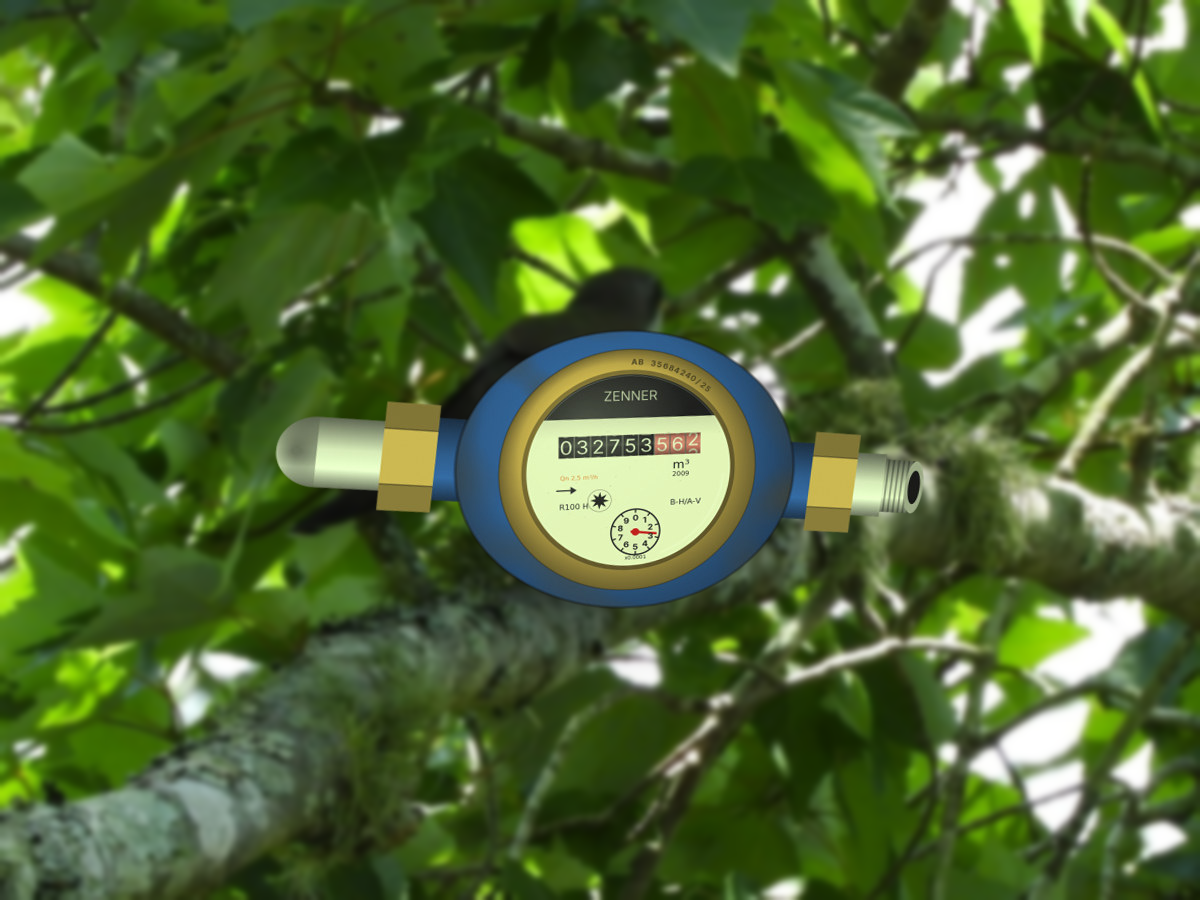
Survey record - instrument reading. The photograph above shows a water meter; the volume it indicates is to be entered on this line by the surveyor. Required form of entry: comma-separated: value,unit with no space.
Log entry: 32753.5622,m³
